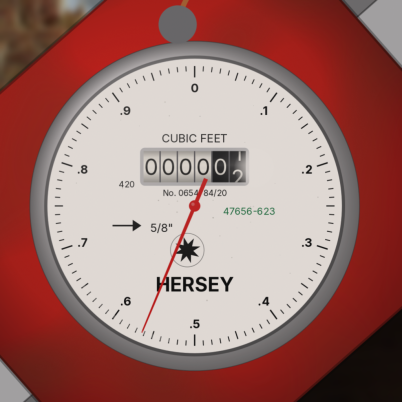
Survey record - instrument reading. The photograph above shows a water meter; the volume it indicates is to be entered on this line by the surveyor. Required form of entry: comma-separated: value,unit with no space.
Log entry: 1.56,ft³
